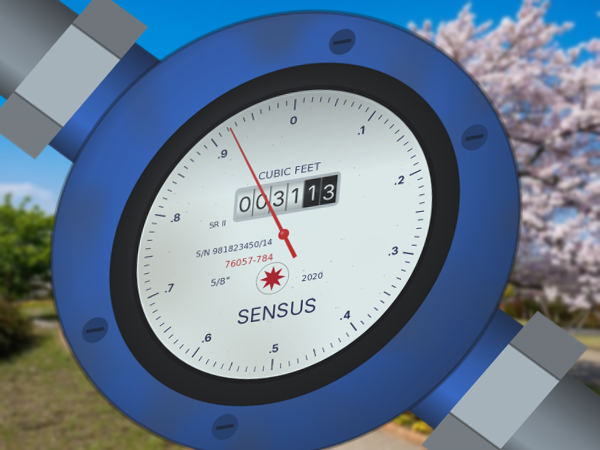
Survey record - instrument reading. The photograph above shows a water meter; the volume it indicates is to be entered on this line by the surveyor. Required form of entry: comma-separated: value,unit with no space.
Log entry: 3112.92,ft³
